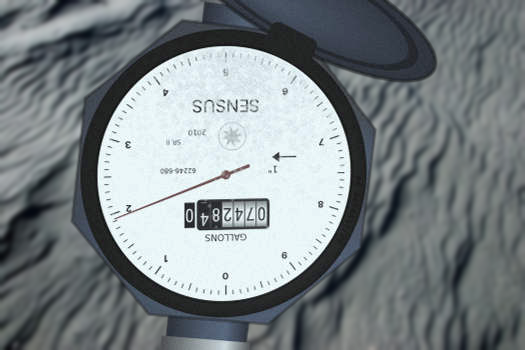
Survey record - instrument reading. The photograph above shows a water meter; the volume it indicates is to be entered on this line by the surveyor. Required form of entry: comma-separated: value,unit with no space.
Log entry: 742841.9,gal
